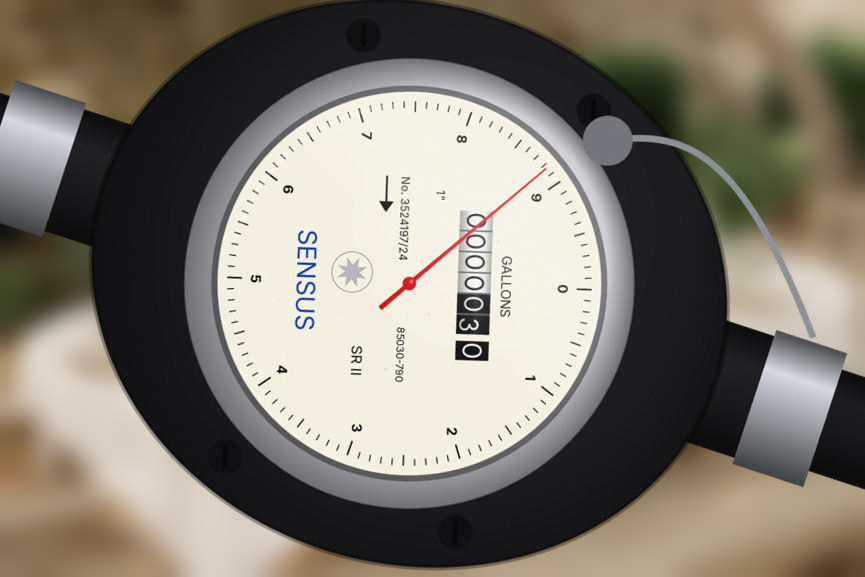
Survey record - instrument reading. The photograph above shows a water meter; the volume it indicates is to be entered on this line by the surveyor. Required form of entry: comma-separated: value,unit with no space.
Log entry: 28.8,gal
